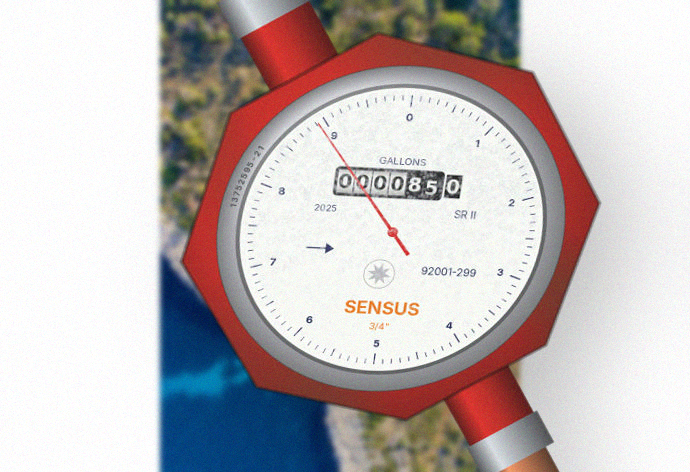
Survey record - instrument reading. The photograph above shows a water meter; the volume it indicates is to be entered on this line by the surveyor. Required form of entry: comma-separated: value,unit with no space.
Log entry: 848.9,gal
